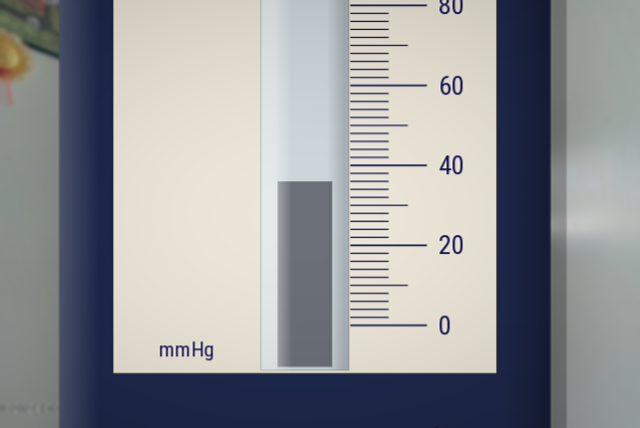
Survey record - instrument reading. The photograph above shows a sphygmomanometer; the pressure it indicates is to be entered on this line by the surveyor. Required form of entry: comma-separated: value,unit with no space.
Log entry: 36,mmHg
